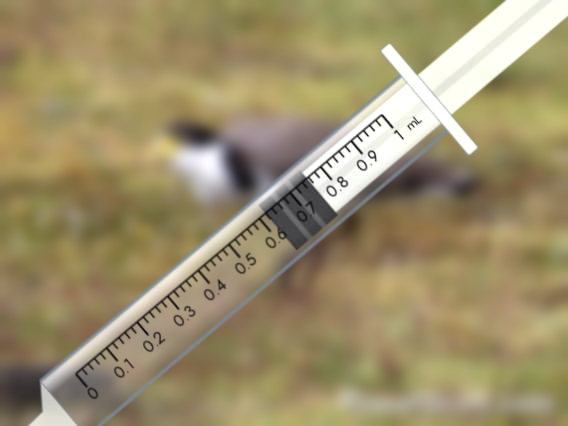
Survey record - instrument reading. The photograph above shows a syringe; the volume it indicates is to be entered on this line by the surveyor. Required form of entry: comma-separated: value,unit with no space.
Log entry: 0.62,mL
